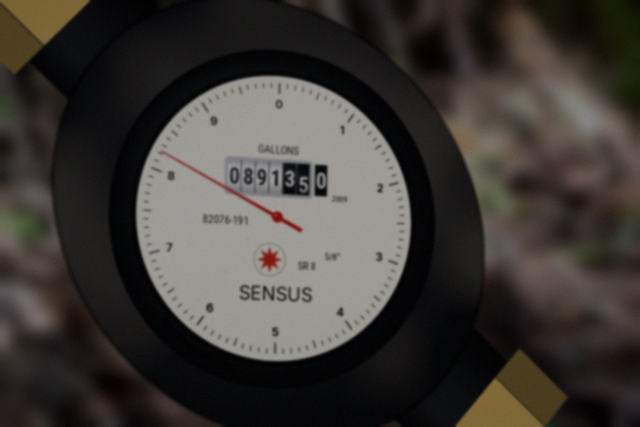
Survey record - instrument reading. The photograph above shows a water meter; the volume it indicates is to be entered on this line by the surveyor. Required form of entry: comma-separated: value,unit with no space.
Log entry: 891348.2,gal
